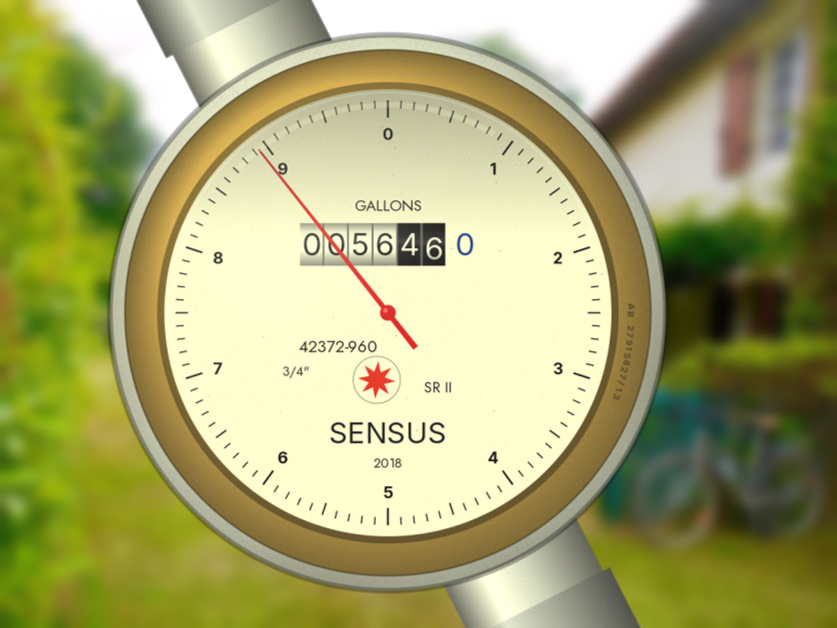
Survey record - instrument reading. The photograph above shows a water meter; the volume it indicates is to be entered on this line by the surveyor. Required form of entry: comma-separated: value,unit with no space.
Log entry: 56458.9,gal
